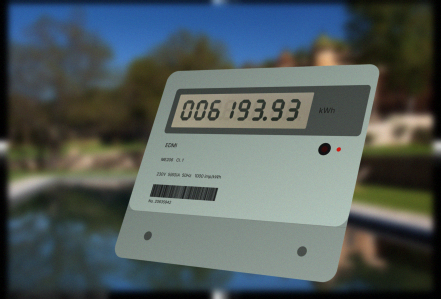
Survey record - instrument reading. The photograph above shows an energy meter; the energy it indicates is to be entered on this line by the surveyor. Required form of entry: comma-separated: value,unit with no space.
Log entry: 6193.93,kWh
